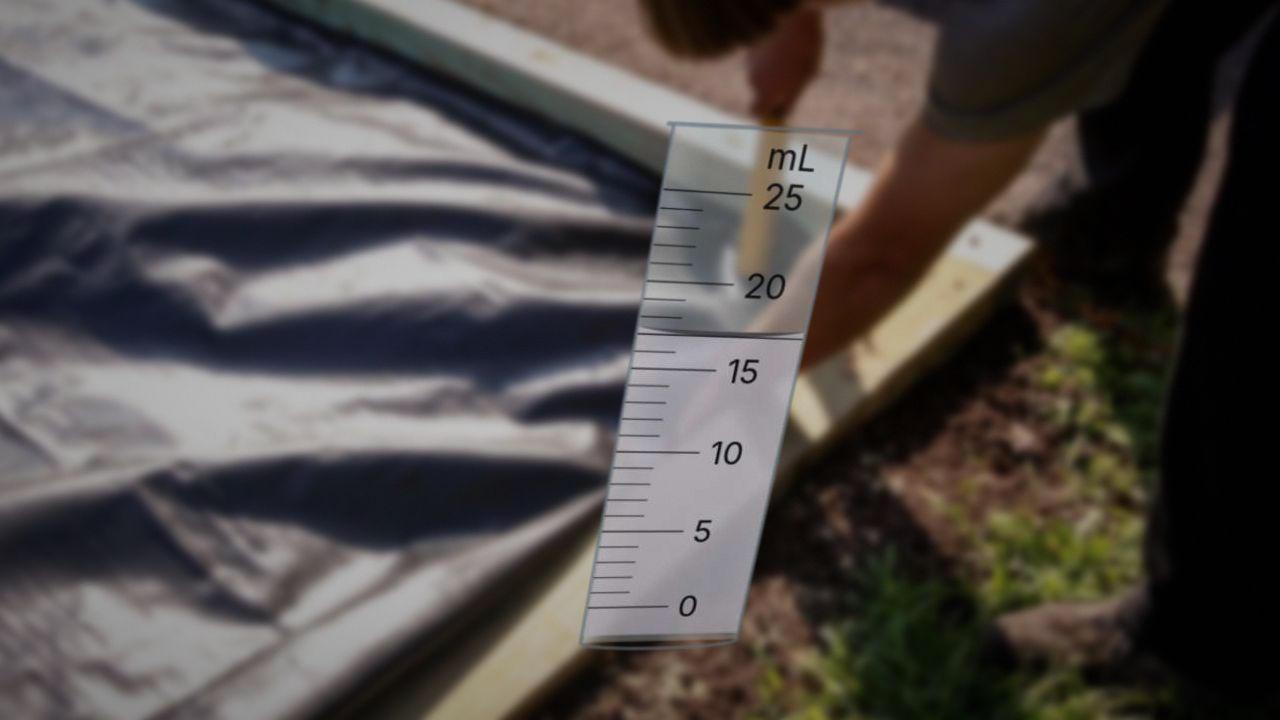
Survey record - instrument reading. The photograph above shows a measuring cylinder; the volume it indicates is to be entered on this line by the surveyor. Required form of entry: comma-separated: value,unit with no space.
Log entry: 17,mL
